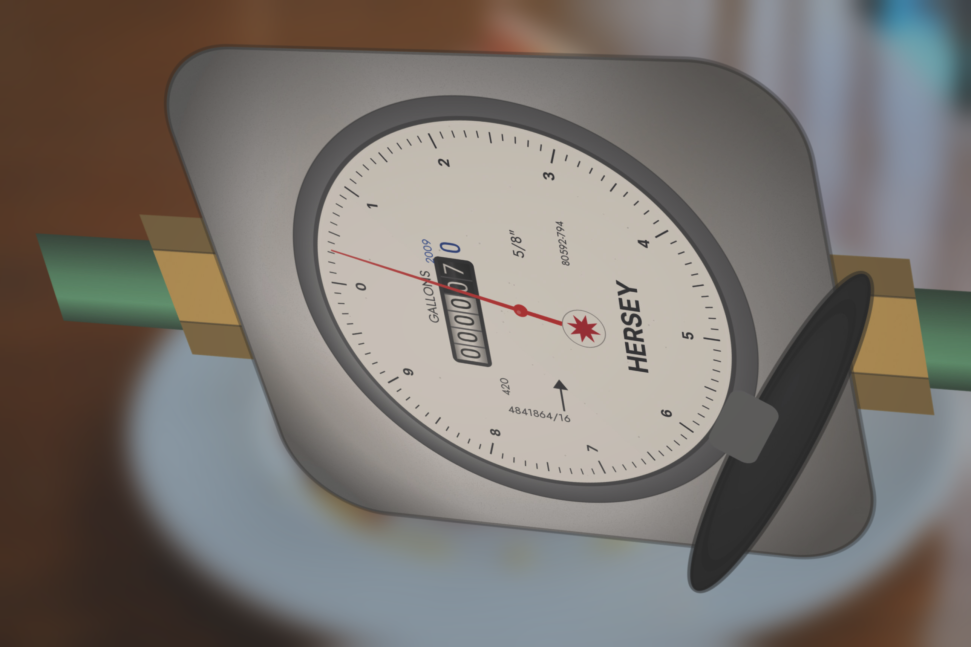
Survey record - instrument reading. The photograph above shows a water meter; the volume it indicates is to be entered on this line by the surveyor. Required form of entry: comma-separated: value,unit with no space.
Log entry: 70.3,gal
